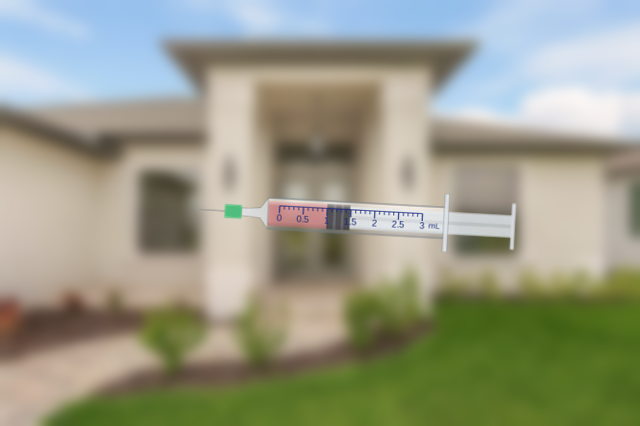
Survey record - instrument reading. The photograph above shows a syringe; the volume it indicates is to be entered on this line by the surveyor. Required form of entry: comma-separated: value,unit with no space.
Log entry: 1,mL
